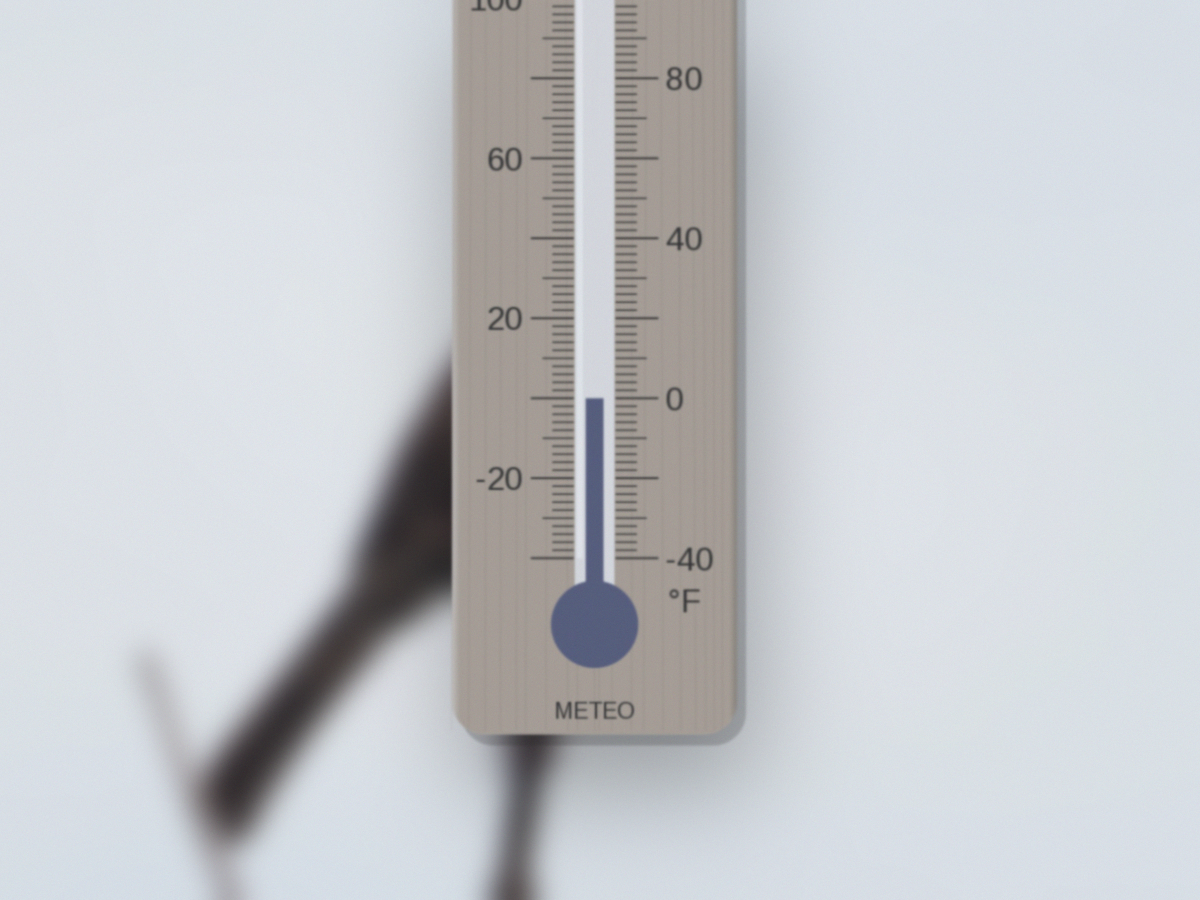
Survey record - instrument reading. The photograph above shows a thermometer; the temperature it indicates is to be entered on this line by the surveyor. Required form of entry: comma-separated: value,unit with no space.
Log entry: 0,°F
